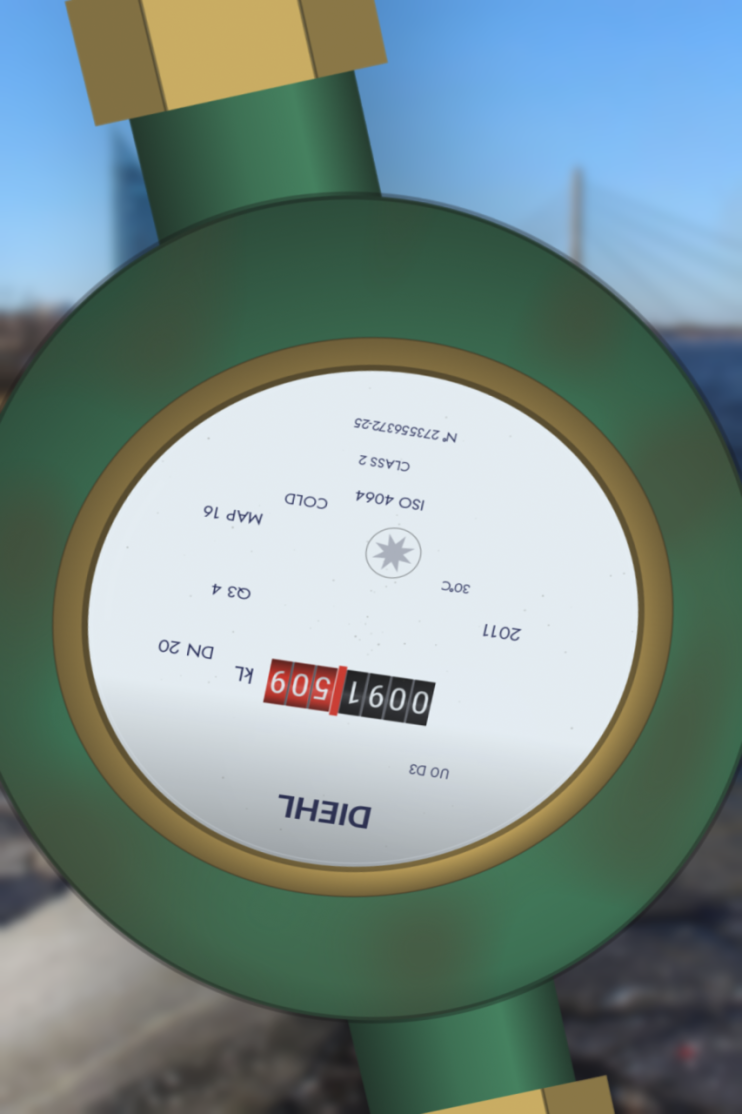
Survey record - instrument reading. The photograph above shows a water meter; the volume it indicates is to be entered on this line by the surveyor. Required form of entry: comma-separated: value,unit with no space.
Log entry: 91.509,kL
